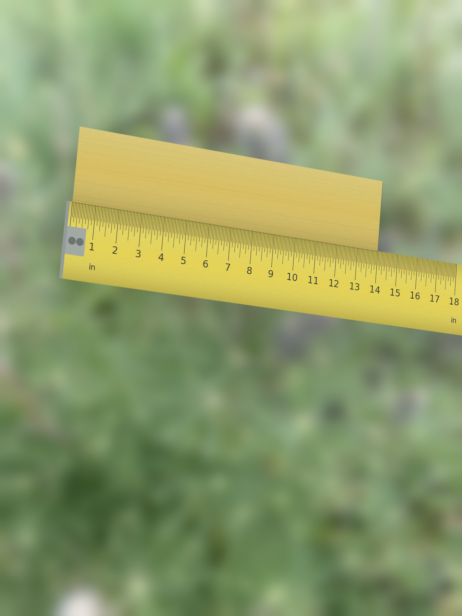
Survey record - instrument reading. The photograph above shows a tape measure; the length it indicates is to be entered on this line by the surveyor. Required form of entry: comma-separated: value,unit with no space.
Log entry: 14,in
